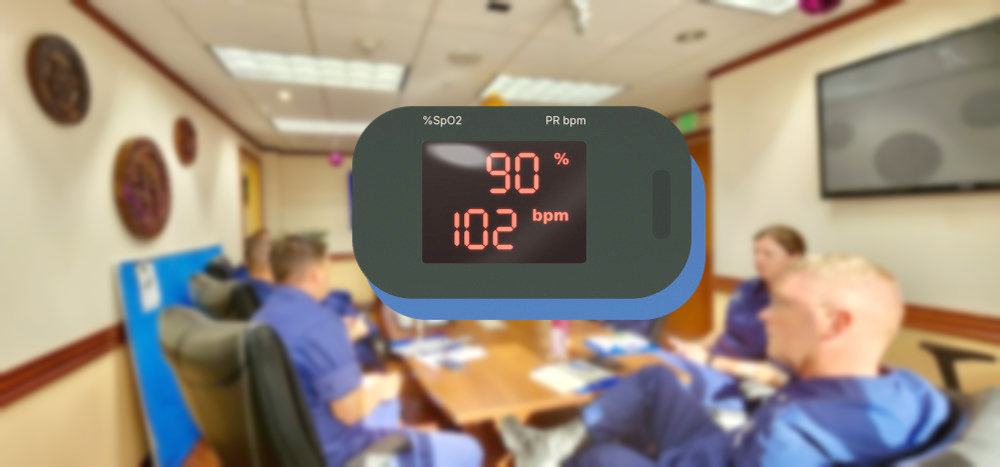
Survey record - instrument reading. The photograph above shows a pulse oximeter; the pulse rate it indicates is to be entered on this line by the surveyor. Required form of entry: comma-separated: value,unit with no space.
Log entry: 102,bpm
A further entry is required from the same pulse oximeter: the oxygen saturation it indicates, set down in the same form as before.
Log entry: 90,%
